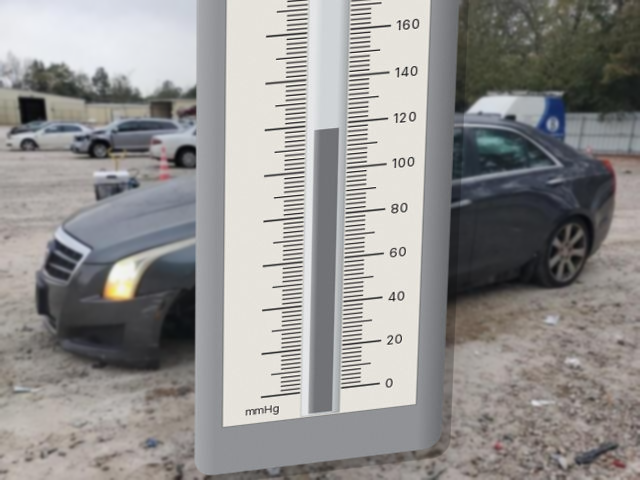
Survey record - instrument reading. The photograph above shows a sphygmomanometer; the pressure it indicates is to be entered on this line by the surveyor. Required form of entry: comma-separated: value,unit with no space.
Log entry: 118,mmHg
